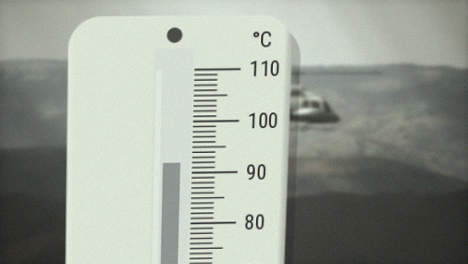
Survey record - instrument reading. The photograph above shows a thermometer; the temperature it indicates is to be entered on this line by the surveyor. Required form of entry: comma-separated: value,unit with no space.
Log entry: 92,°C
